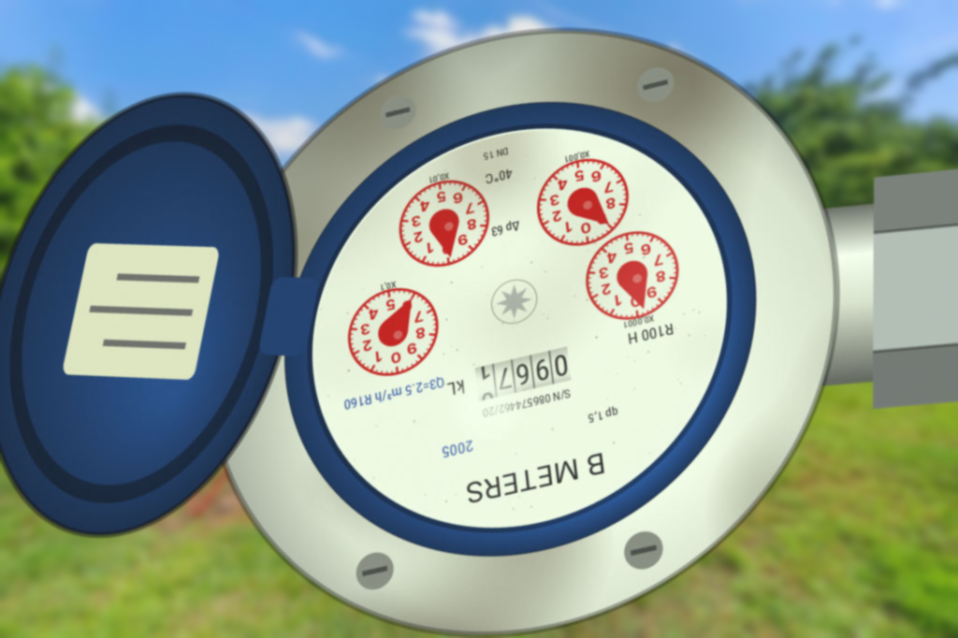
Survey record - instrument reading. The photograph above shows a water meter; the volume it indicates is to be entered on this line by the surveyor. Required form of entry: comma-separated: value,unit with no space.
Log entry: 9670.5989,kL
